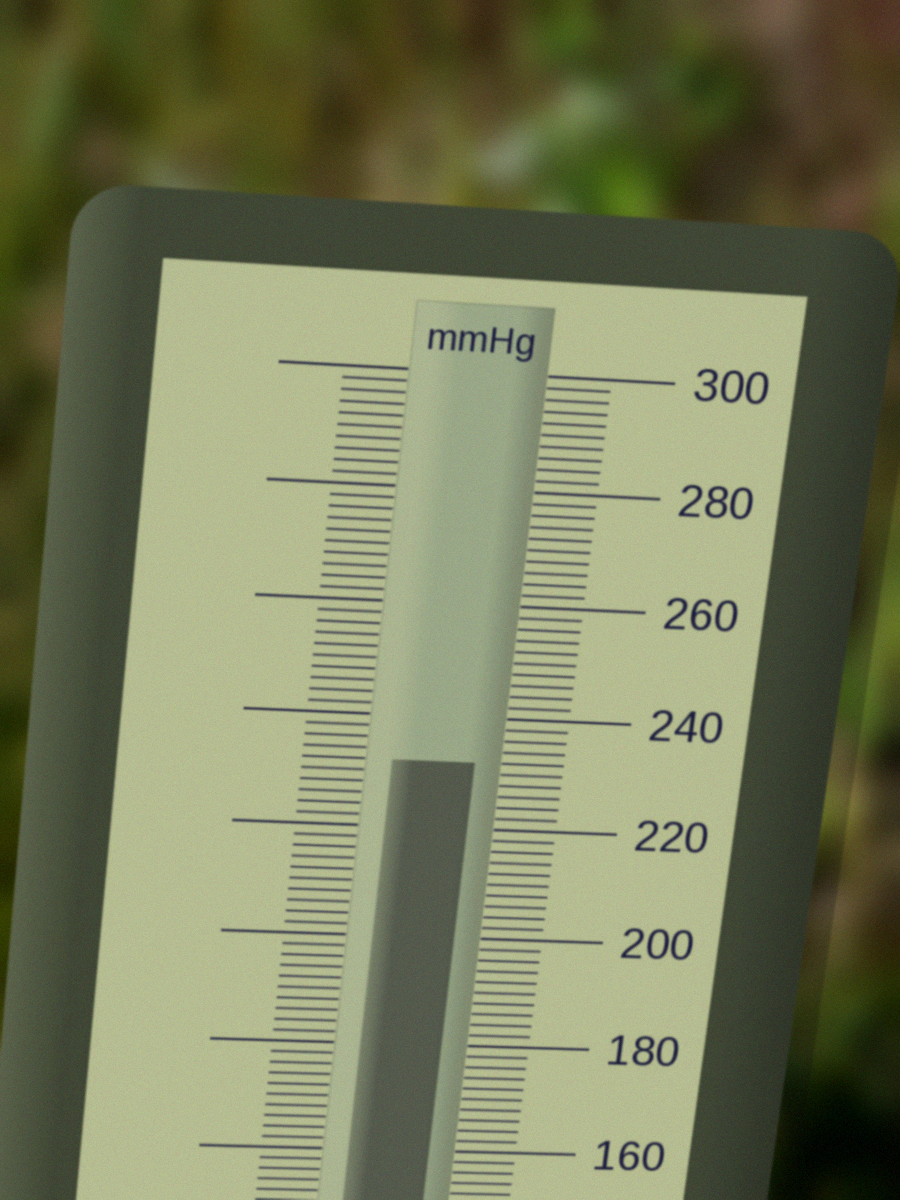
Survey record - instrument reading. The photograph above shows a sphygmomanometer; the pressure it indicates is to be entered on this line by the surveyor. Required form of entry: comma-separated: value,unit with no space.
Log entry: 232,mmHg
